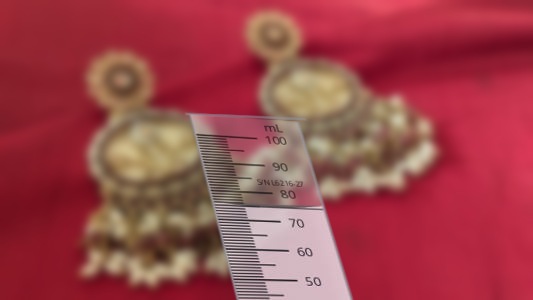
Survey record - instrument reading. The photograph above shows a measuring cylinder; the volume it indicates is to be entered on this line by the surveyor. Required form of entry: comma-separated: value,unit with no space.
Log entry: 75,mL
